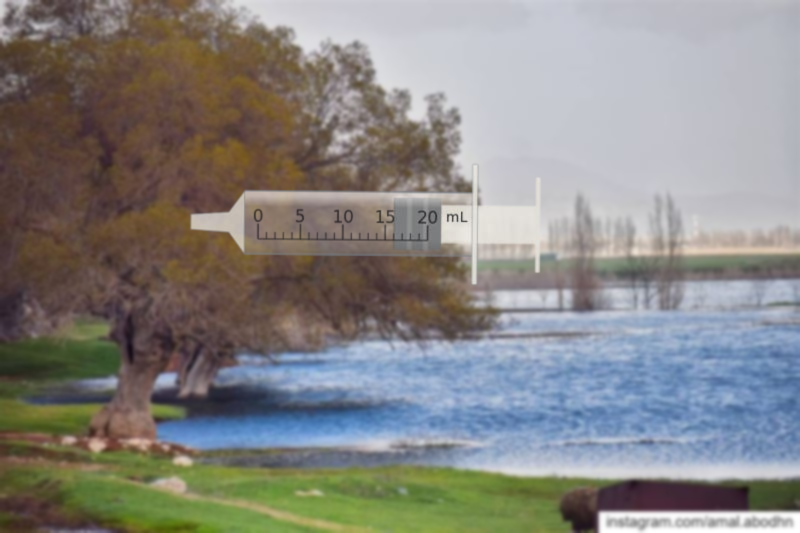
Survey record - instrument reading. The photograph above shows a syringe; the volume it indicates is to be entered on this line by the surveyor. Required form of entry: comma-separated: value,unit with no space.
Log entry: 16,mL
